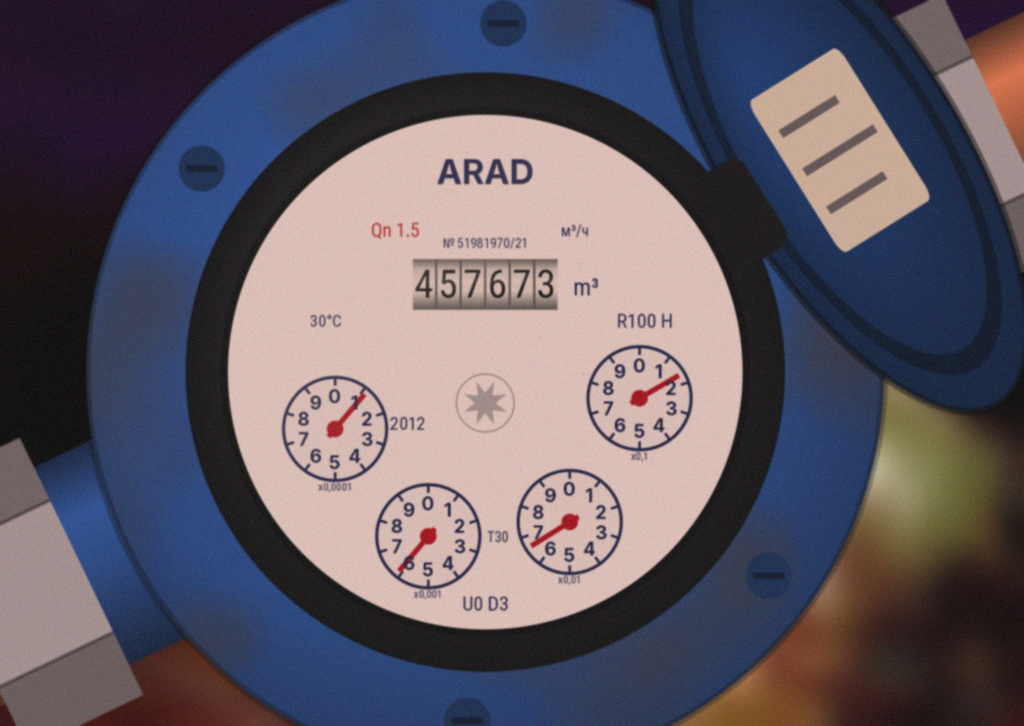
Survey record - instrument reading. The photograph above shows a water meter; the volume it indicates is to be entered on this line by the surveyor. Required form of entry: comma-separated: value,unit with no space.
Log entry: 457673.1661,m³
